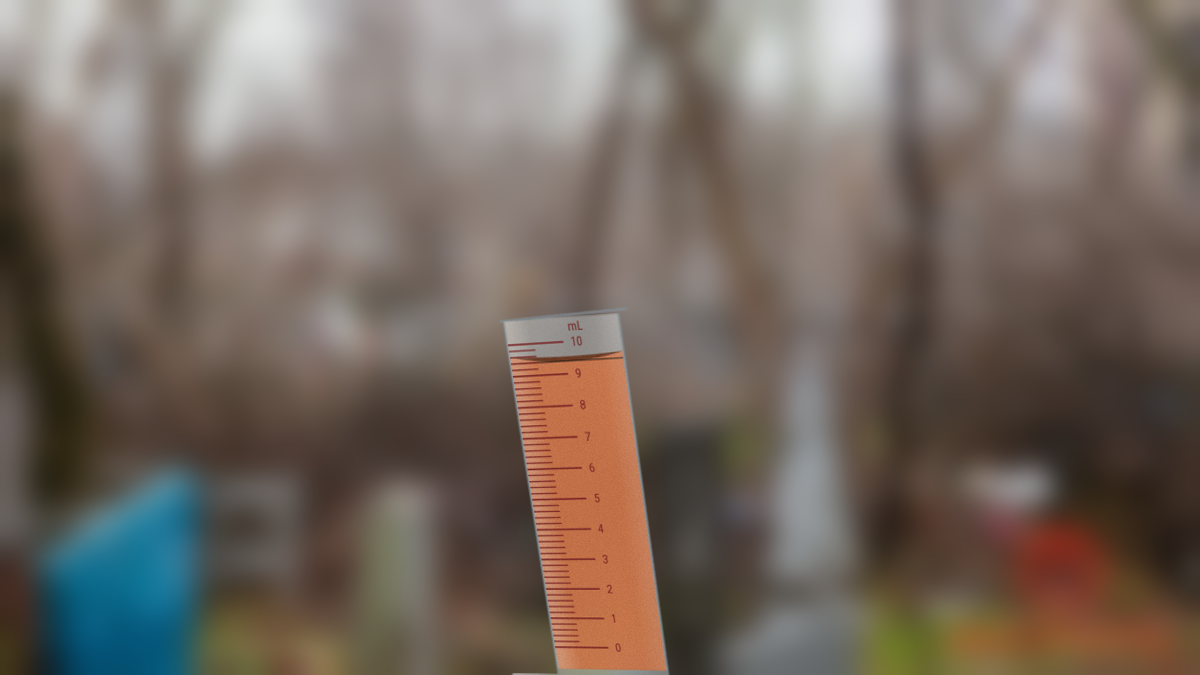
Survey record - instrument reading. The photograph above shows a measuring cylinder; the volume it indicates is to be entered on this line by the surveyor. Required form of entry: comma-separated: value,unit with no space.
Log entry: 9.4,mL
